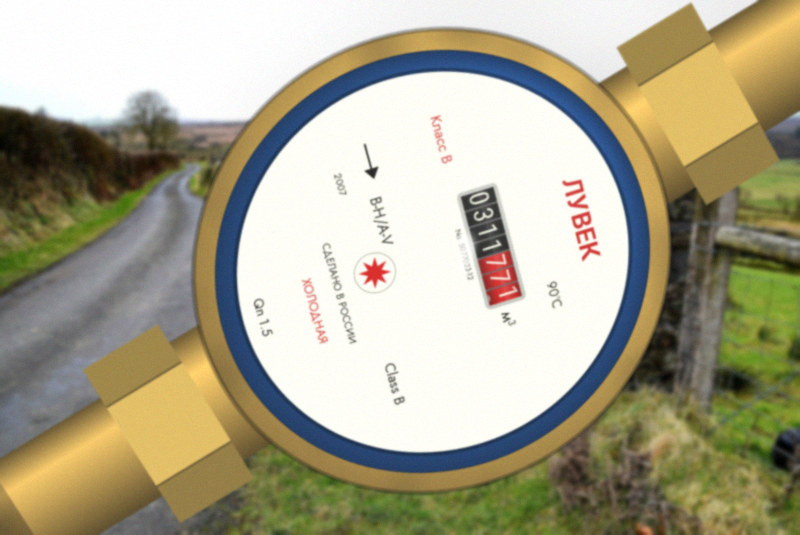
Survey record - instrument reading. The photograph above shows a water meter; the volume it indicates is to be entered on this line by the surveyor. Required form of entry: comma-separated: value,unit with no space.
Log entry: 311.771,m³
